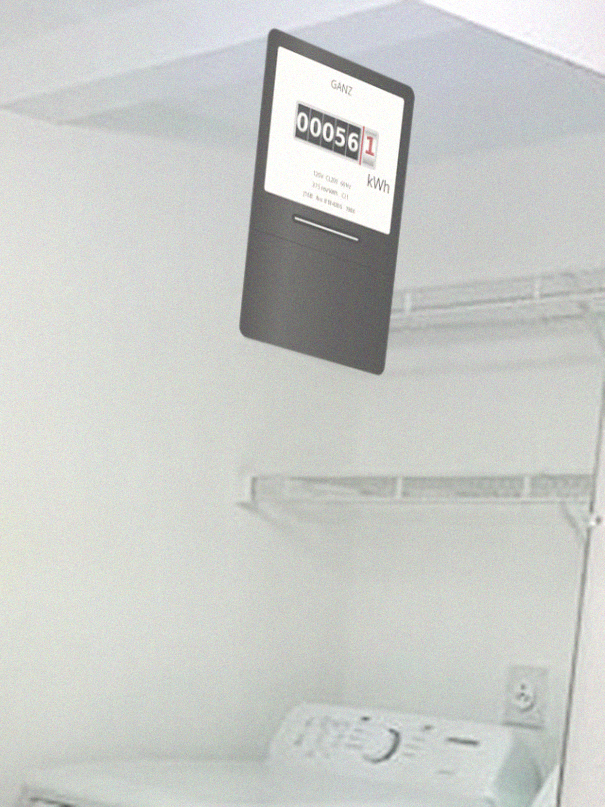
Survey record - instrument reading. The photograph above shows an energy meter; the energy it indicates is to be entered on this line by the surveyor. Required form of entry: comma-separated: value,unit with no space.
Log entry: 56.1,kWh
